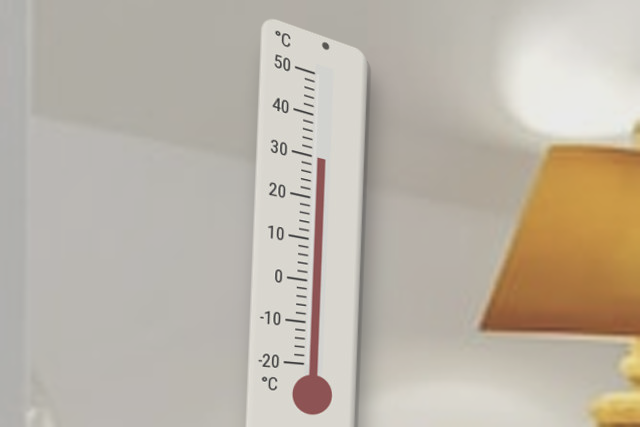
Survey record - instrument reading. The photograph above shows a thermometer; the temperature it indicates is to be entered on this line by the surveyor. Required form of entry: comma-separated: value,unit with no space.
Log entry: 30,°C
